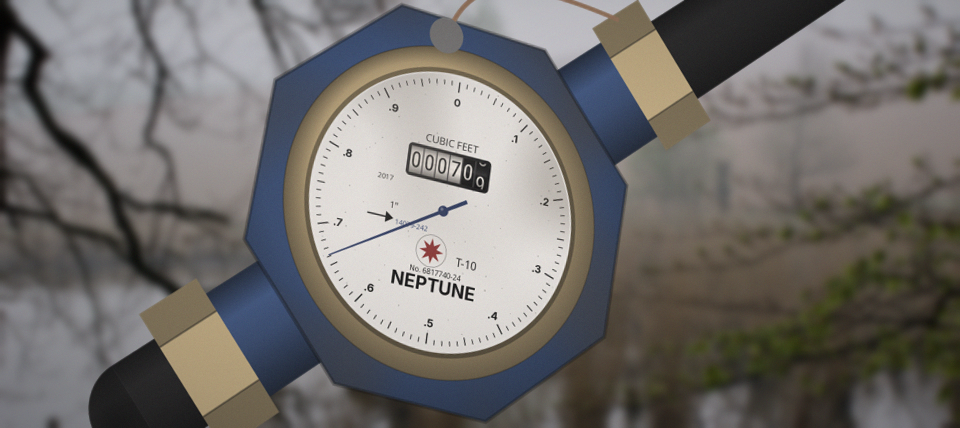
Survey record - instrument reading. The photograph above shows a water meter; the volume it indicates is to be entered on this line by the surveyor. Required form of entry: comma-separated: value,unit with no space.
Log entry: 708.66,ft³
